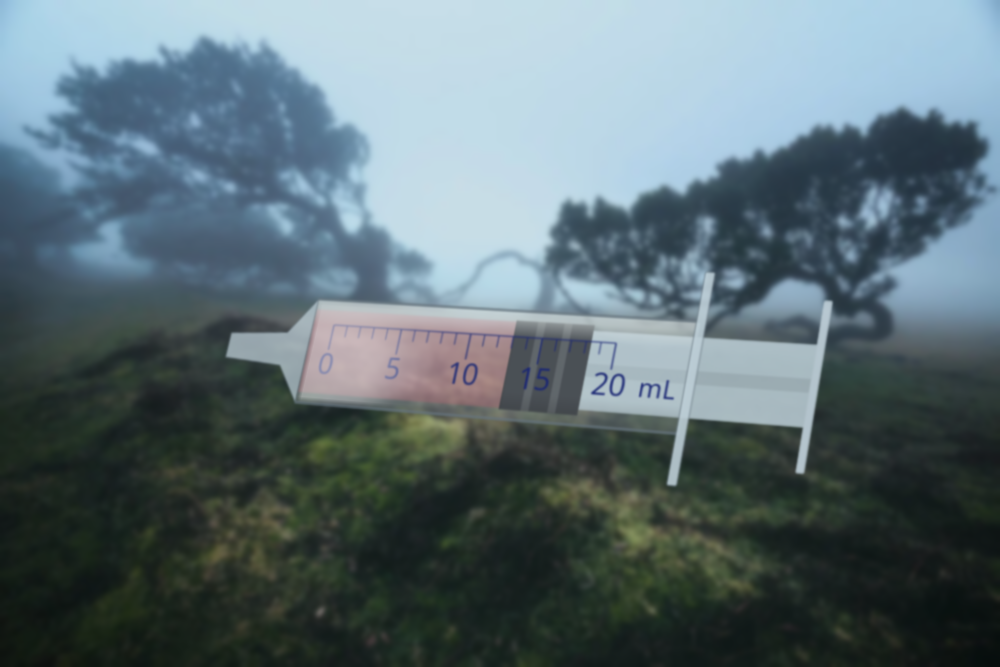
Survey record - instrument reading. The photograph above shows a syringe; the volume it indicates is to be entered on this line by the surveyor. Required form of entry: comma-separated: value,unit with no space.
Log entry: 13,mL
